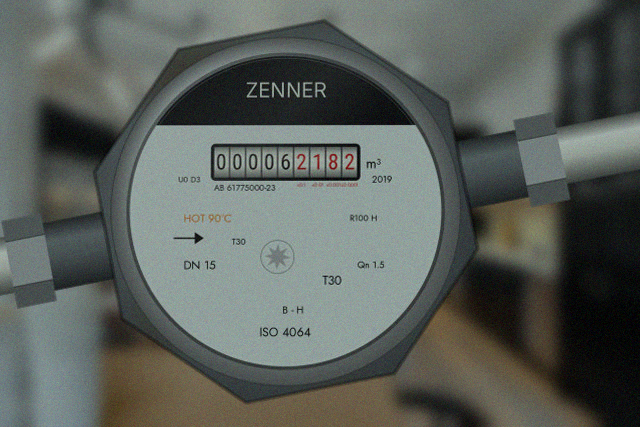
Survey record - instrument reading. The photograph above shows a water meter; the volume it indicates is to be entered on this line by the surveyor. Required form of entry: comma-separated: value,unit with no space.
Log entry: 6.2182,m³
